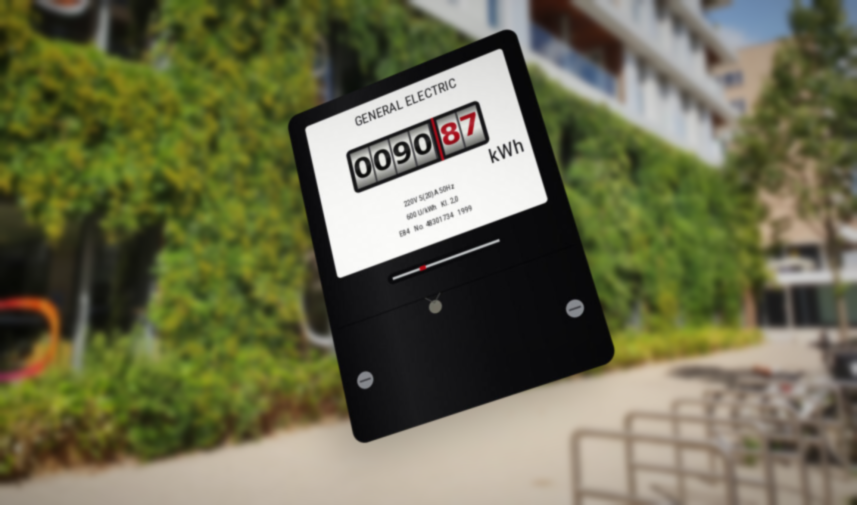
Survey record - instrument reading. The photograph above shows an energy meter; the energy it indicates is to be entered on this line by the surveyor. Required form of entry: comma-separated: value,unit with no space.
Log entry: 90.87,kWh
